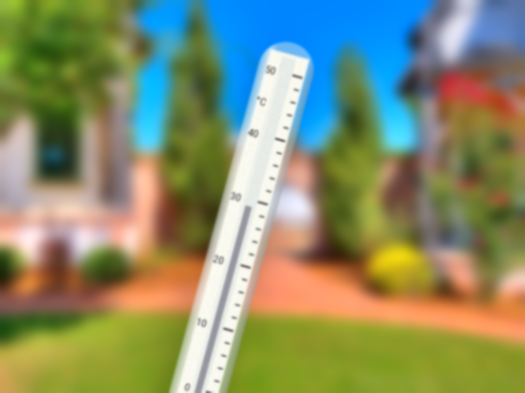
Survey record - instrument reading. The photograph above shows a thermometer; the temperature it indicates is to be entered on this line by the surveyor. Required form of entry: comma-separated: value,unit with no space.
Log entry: 29,°C
